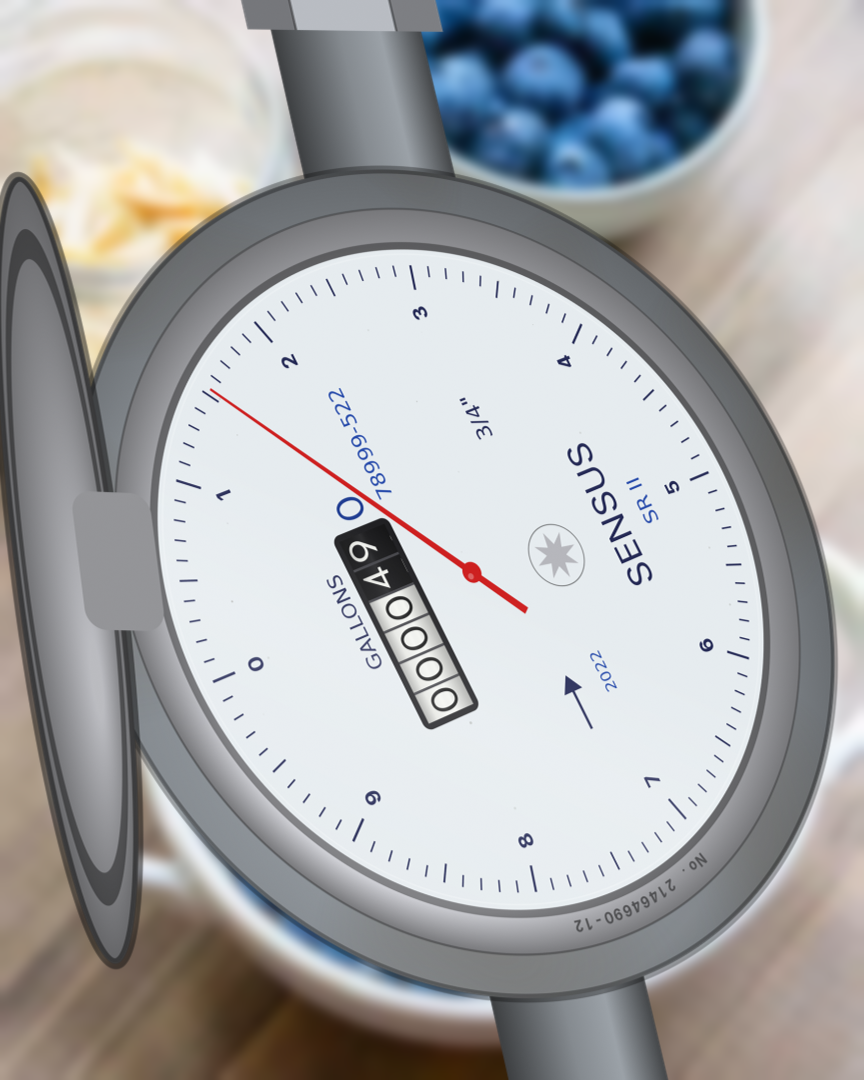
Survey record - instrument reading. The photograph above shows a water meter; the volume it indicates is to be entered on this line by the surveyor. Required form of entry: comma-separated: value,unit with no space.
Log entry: 491.5,gal
